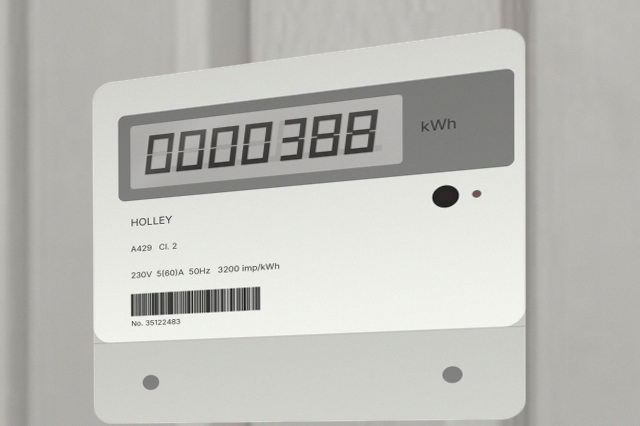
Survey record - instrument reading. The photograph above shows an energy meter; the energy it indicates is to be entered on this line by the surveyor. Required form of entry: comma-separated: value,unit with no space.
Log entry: 388,kWh
